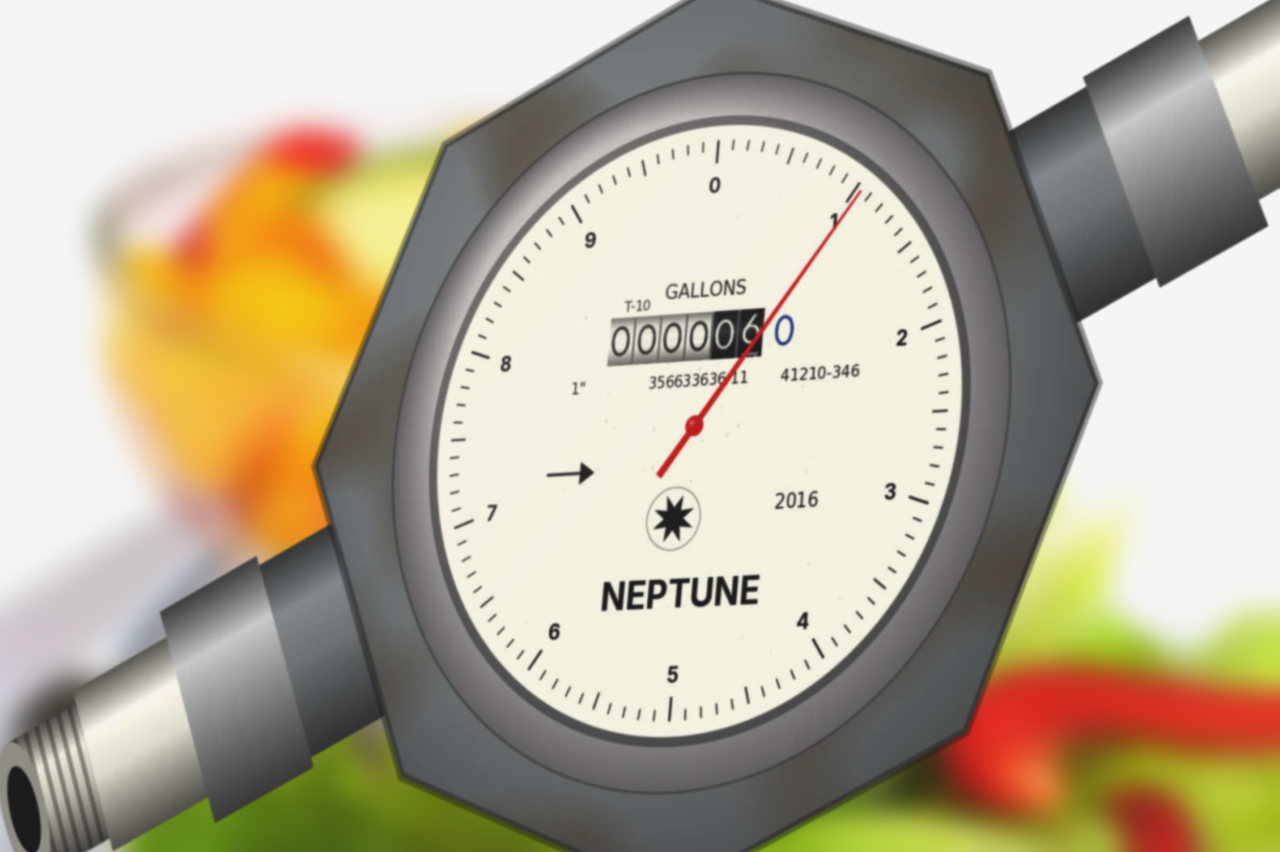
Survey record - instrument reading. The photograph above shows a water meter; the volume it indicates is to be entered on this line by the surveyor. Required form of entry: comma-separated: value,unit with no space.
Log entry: 61.0,gal
